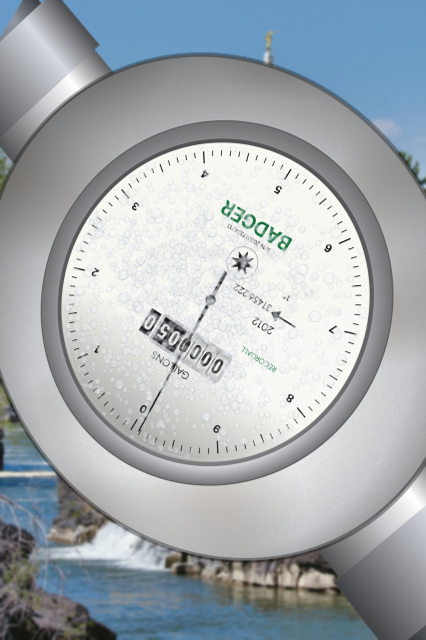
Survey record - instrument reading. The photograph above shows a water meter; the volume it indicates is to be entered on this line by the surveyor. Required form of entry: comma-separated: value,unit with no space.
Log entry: 49.9,gal
